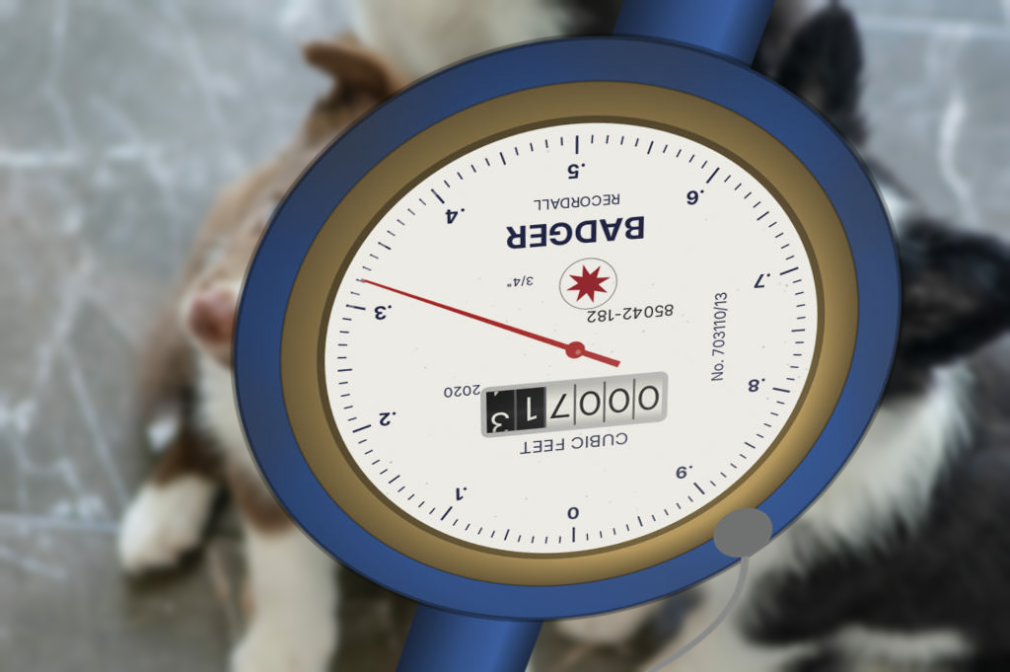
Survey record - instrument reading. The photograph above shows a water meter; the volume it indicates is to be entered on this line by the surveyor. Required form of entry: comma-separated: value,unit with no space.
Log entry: 713.32,ft³
